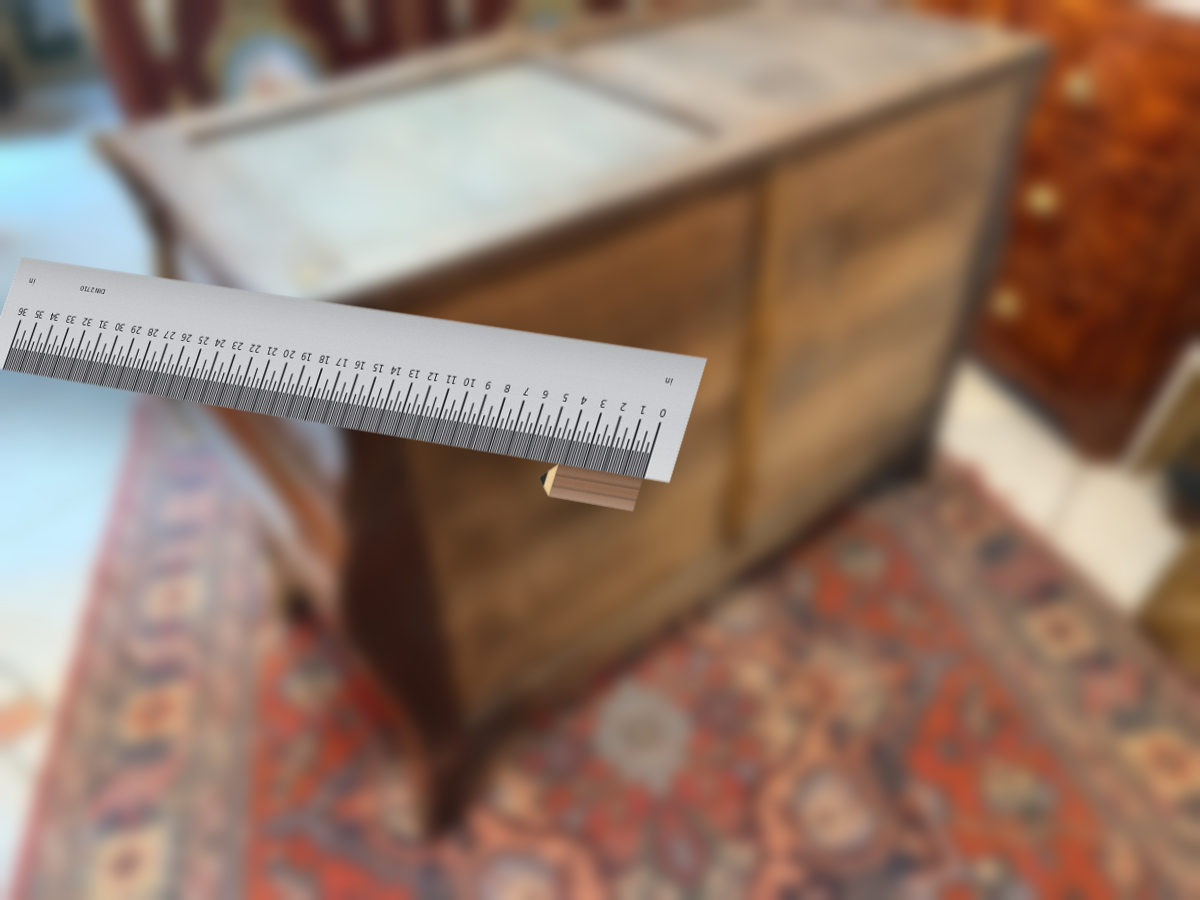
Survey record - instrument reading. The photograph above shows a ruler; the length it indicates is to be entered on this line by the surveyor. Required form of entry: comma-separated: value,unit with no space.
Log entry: 5,in
